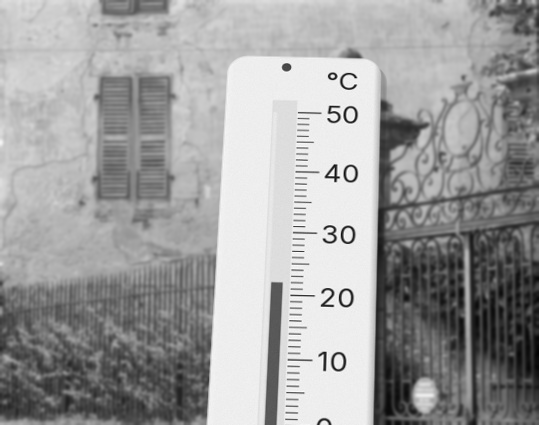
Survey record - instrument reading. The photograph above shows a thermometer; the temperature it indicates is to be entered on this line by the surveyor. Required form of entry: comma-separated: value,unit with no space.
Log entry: 22,°C
